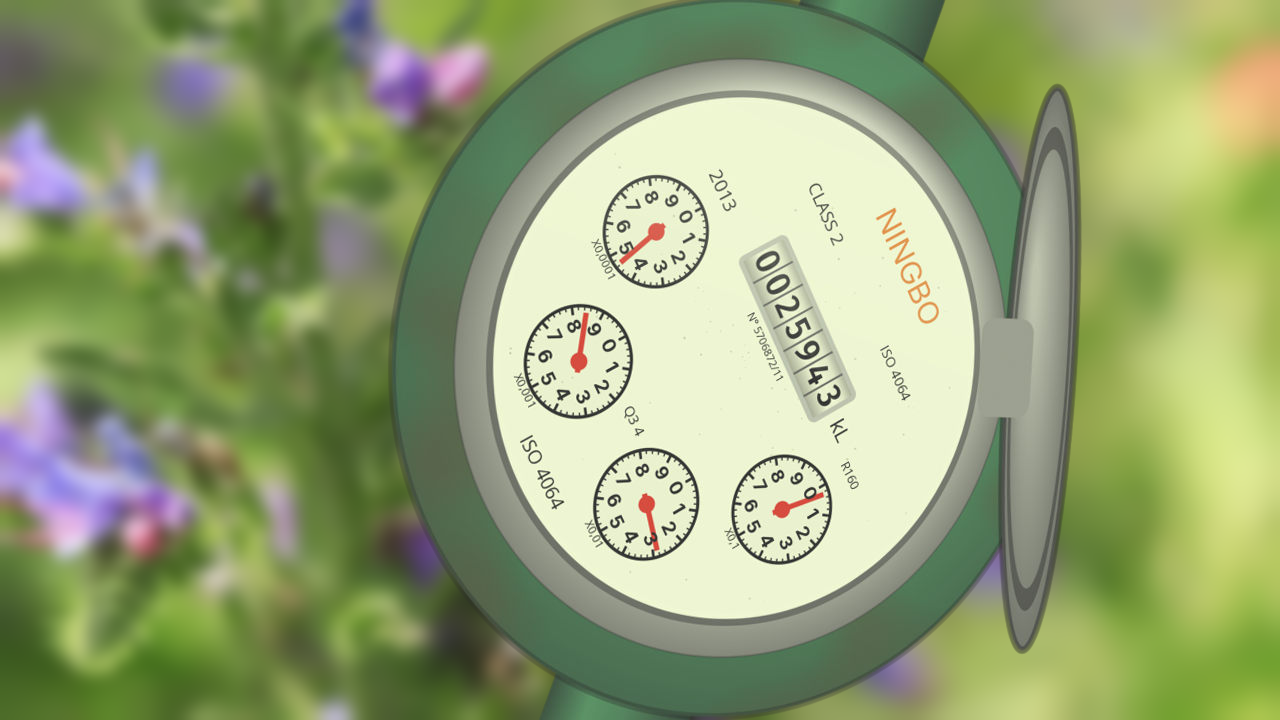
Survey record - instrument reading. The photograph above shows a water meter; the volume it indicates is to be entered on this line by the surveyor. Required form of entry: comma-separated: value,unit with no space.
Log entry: 25943.0284,kL
